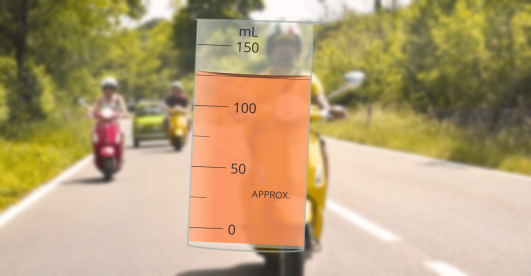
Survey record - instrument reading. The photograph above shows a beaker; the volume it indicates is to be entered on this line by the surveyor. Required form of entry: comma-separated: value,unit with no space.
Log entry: 125,mL
